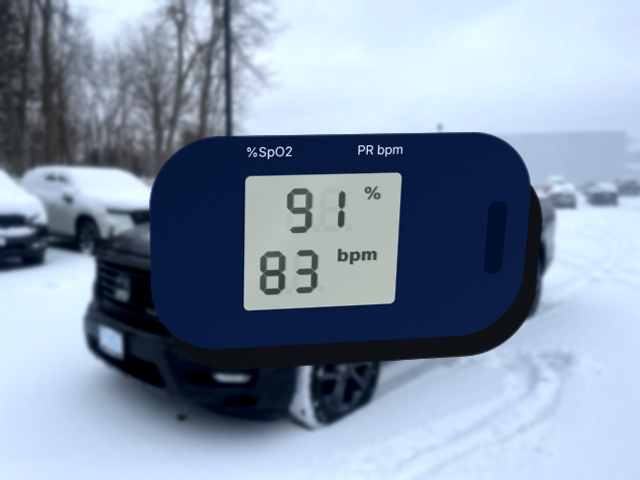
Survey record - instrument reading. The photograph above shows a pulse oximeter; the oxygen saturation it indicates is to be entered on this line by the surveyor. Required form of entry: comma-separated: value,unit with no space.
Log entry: 91,%
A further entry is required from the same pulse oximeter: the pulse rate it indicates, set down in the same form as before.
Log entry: 83,bpm
